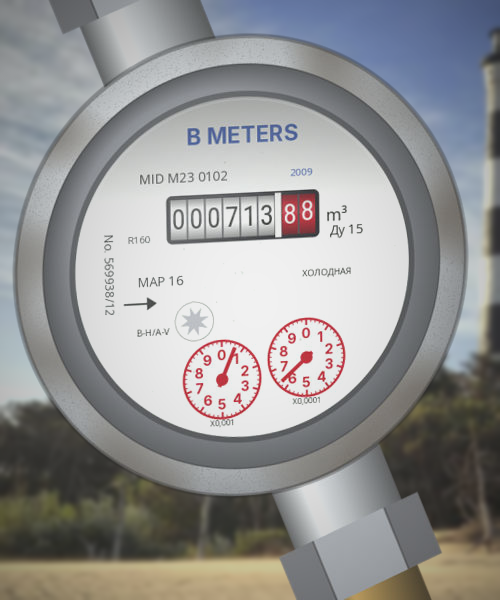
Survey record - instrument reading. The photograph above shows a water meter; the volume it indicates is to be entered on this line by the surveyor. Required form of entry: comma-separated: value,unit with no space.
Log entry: 713.8806,m³
